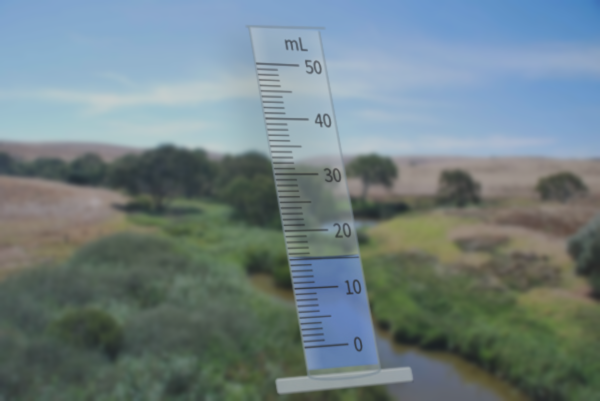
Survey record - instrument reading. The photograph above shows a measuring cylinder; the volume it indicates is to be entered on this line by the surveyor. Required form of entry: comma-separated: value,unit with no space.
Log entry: 15,mL
